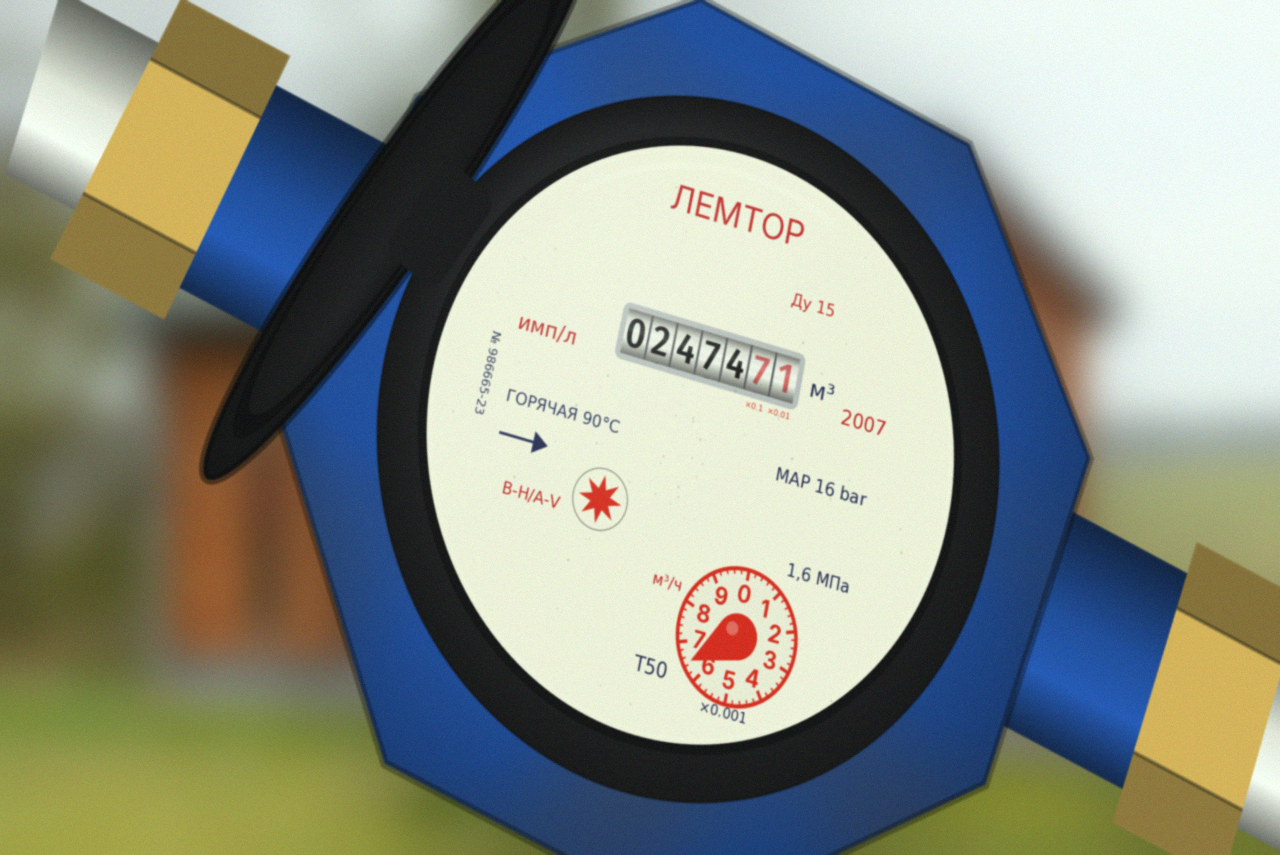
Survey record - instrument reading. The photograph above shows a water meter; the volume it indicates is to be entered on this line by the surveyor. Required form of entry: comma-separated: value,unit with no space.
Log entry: 2474.716,m³
